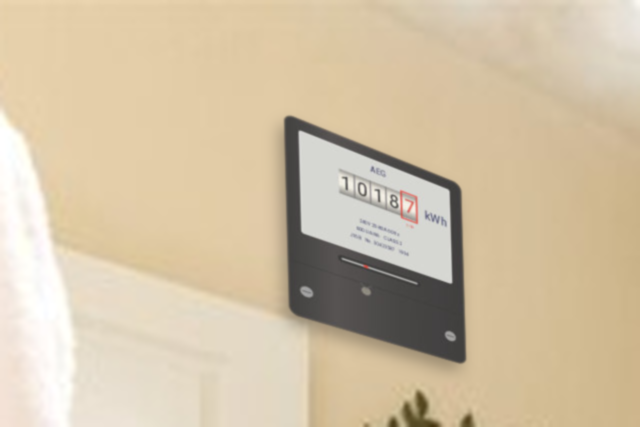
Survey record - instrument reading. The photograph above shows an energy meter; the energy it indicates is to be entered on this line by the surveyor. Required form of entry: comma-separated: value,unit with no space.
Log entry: 1018.7,kWh
